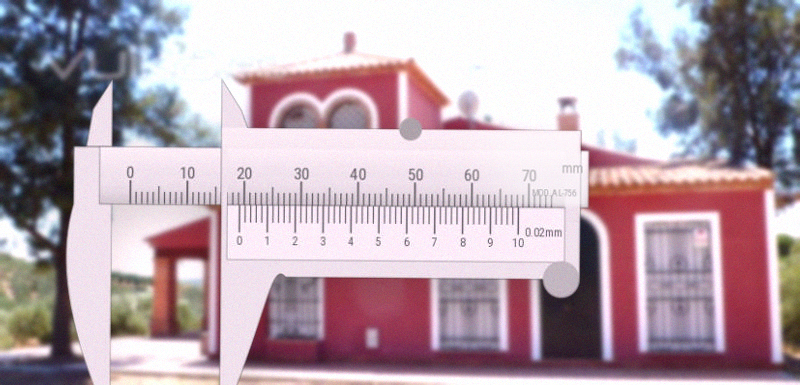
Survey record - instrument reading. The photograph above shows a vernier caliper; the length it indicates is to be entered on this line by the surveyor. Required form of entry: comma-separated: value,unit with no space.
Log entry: 19.2,mm
